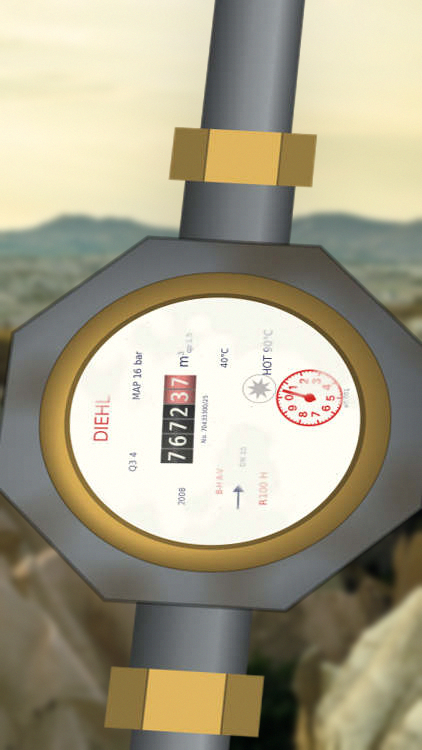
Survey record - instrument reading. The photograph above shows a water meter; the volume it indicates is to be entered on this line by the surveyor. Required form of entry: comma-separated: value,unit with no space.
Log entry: 7672.370,m³
